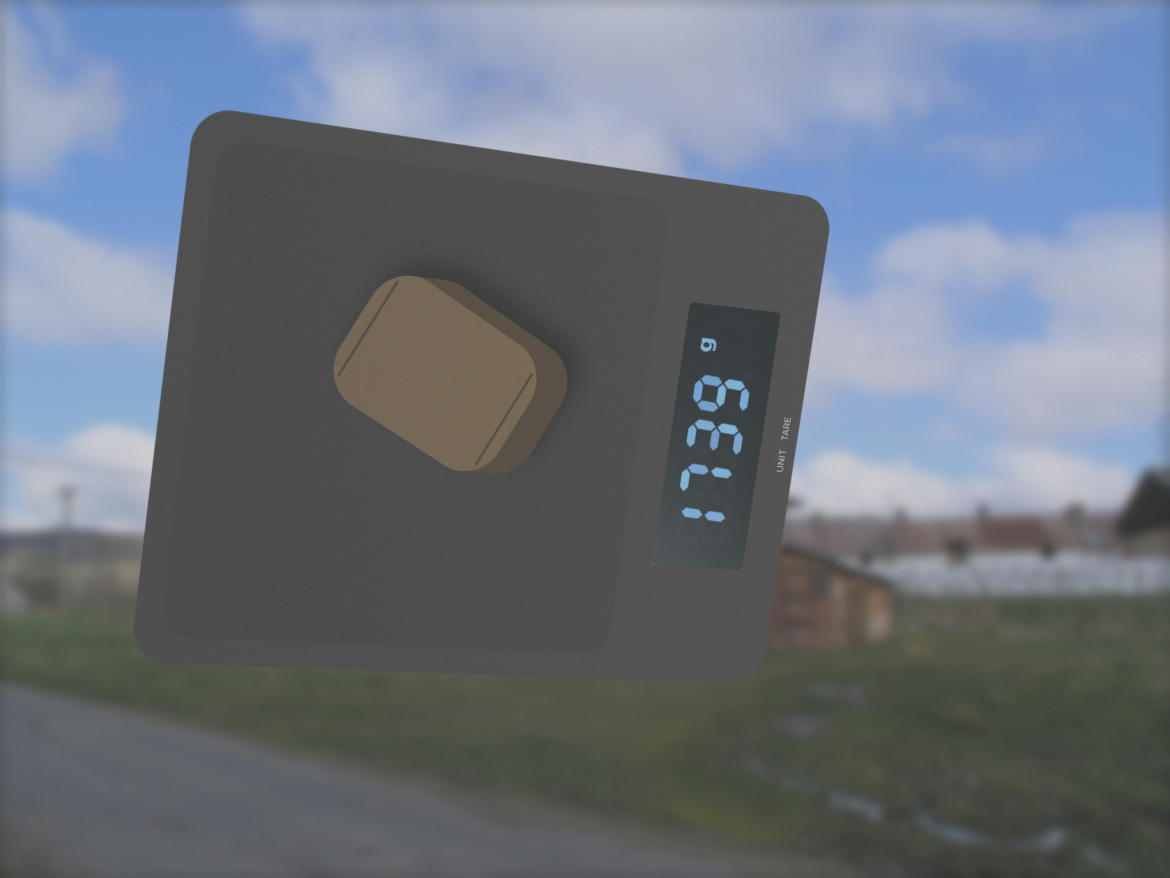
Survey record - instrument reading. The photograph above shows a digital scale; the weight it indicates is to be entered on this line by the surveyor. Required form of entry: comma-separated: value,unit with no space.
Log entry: 1739,g
